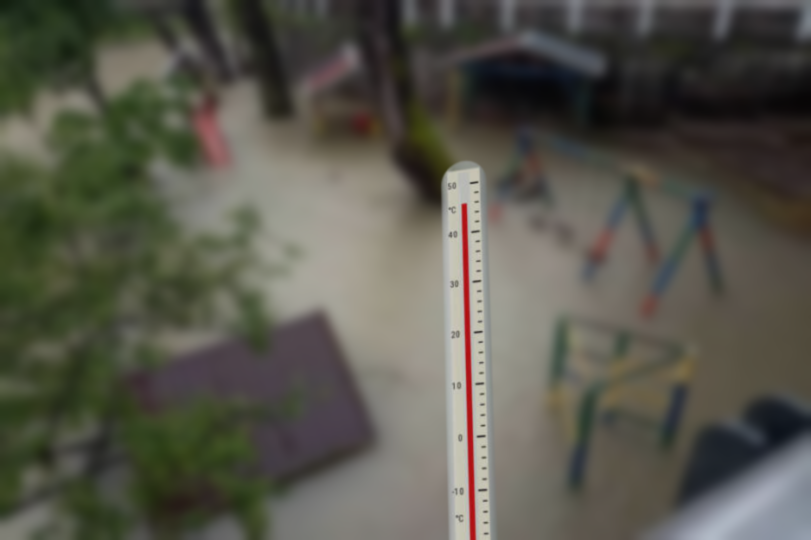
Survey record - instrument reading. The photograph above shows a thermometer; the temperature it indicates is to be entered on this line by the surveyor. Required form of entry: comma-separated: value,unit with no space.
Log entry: 46,°C
